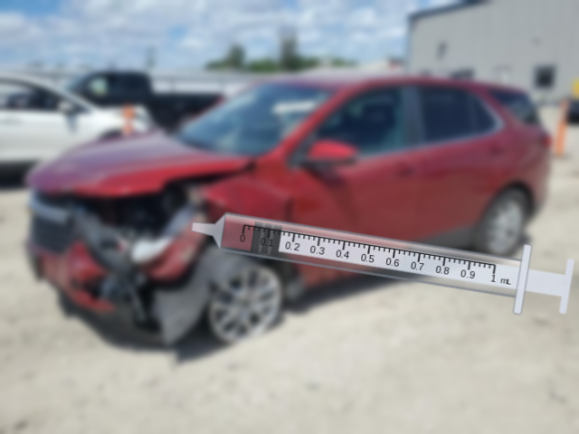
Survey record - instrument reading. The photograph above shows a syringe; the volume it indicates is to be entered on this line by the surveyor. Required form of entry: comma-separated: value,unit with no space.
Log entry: 0.04,mL
